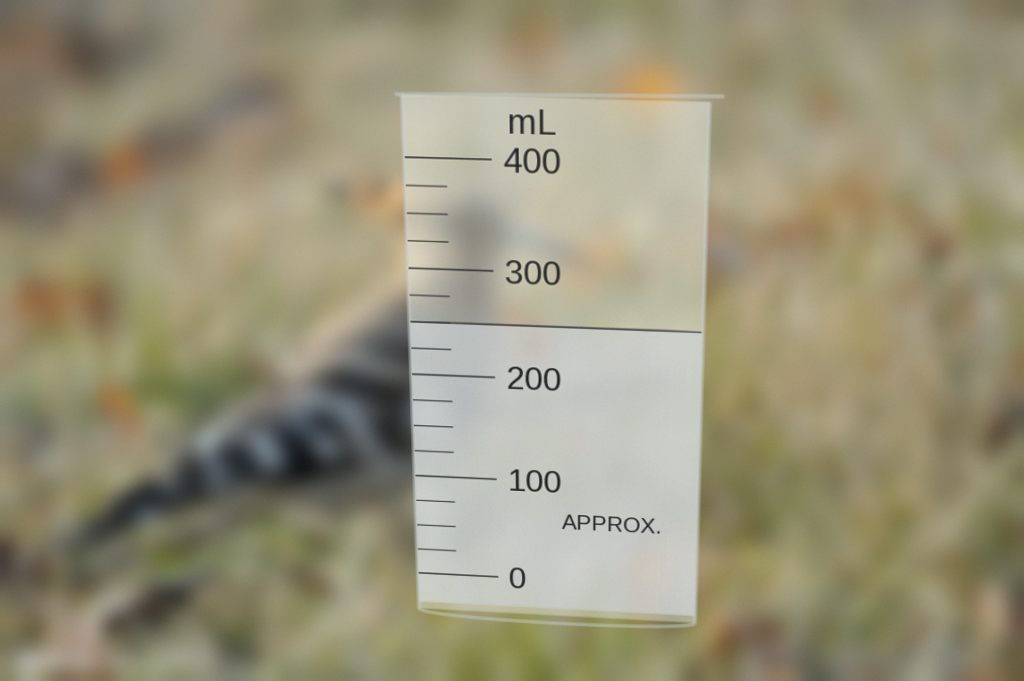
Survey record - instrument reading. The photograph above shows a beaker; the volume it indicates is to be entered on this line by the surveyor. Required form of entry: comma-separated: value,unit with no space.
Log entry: 250,mL
